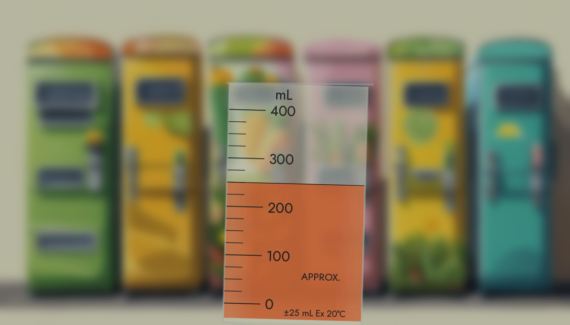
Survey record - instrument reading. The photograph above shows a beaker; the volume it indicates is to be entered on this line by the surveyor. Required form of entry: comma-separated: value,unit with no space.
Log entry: 250,mL
